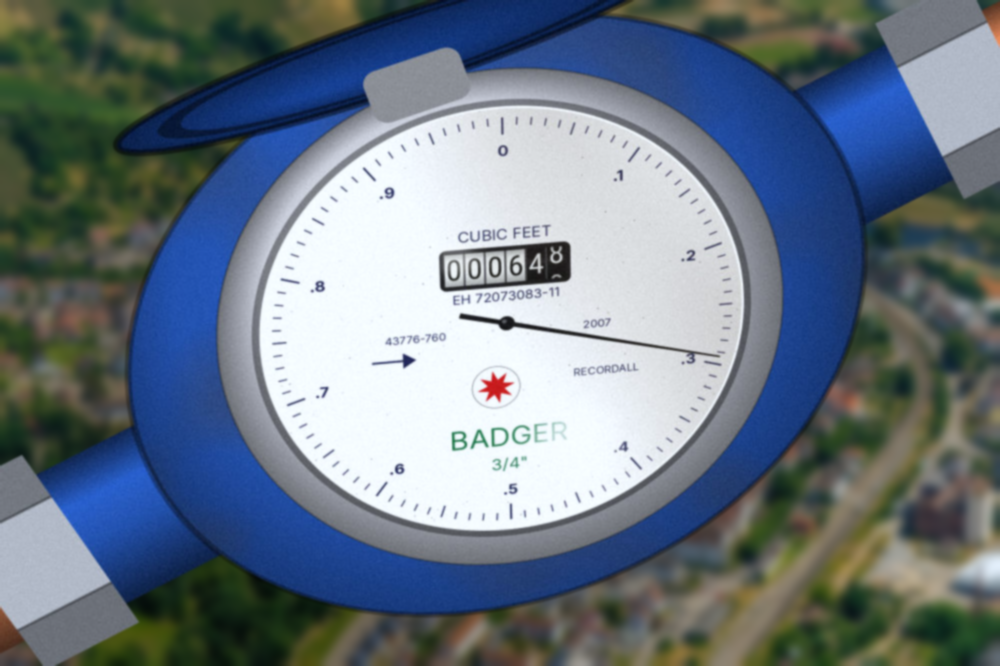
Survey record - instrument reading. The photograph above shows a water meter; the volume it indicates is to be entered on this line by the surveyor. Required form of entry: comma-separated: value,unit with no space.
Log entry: 648.29,ft³
